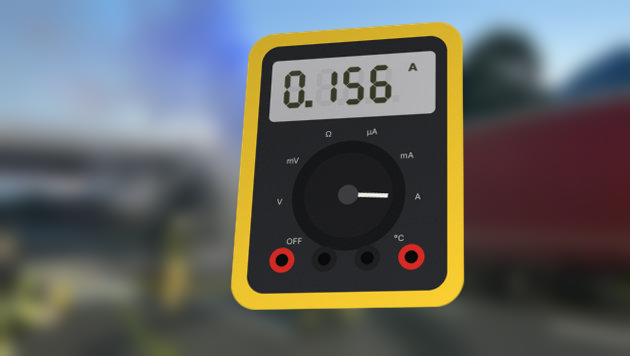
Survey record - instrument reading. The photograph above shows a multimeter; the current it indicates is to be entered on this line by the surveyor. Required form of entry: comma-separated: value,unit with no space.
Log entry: 0.156,A
